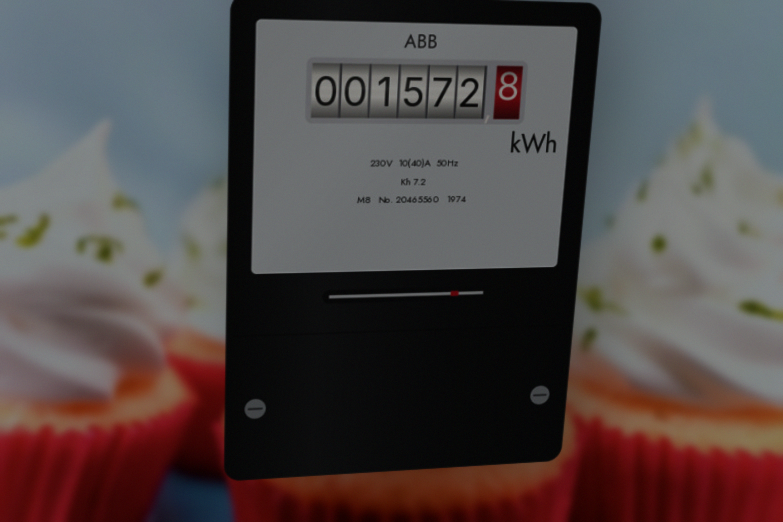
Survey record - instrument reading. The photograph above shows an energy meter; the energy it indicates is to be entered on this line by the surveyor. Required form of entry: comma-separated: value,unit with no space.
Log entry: 1572.8,kWh
